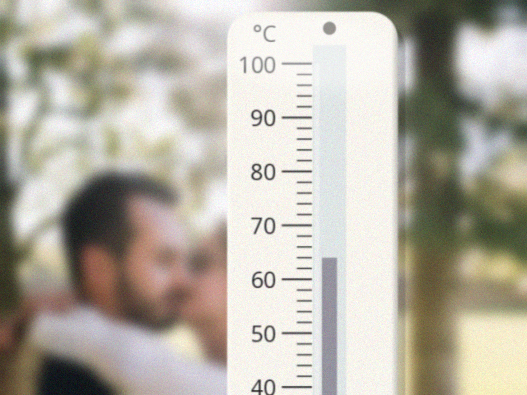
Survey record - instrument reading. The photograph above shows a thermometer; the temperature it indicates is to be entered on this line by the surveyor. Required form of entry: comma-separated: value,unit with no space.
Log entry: 64,°C
